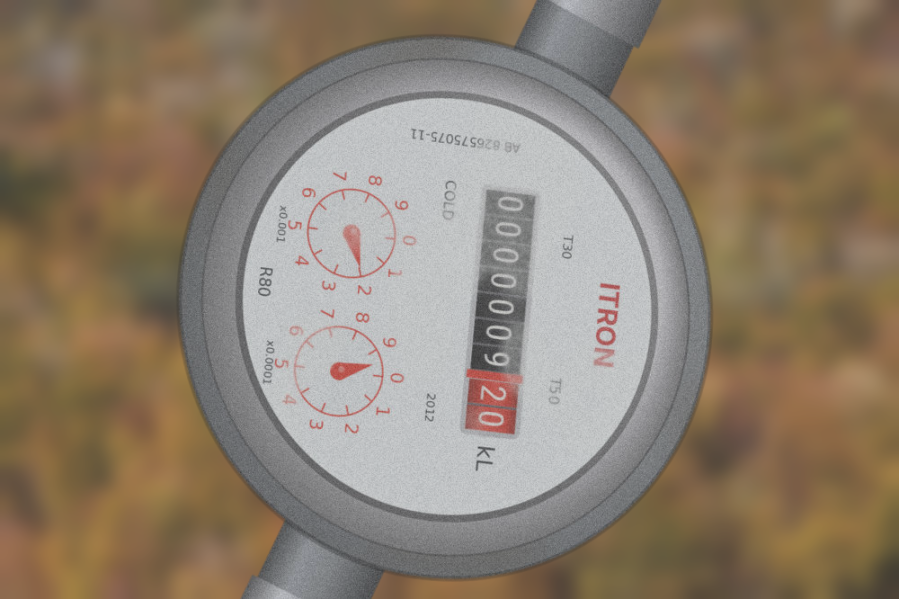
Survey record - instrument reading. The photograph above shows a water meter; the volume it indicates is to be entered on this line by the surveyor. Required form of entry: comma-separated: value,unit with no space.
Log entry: 9.2019,kL
